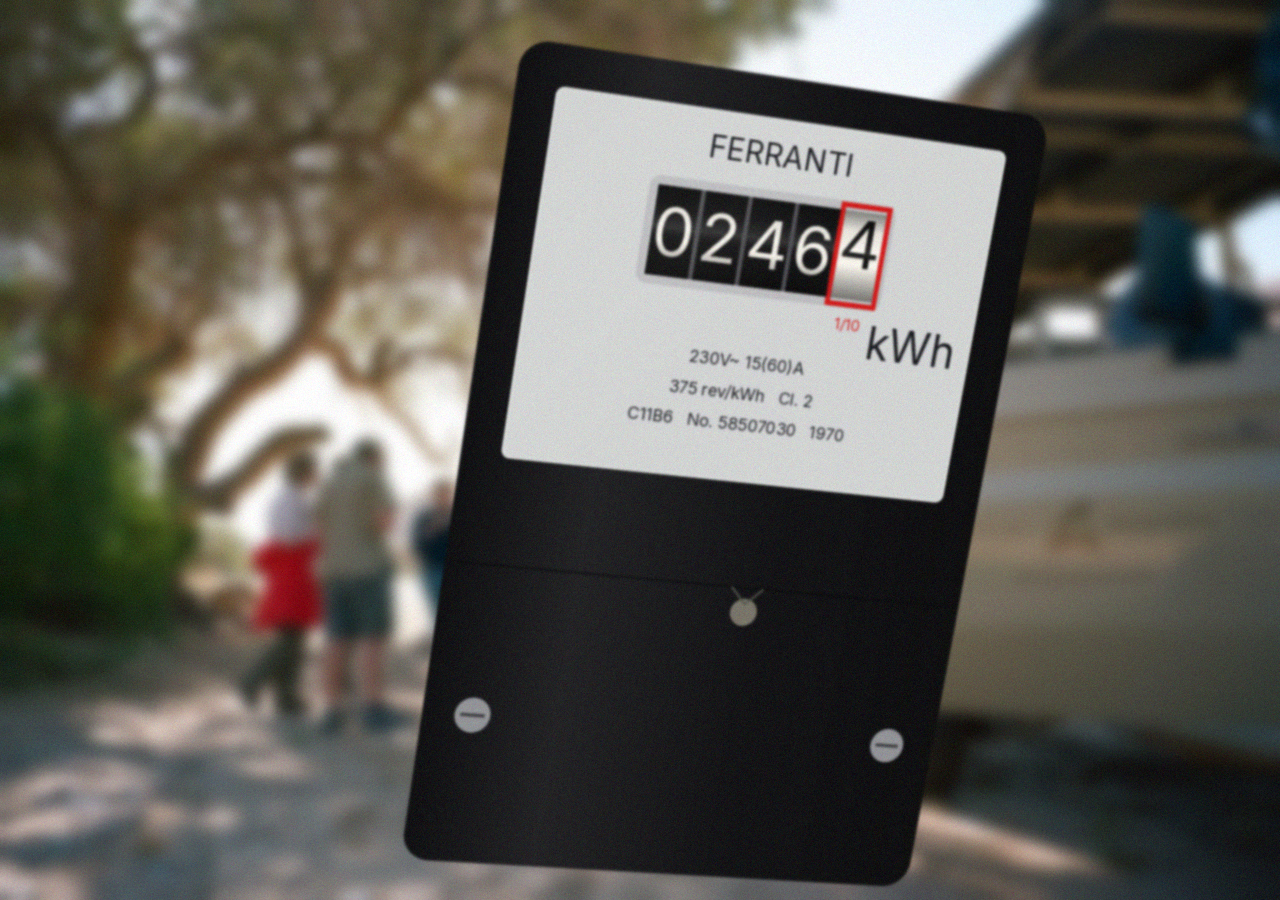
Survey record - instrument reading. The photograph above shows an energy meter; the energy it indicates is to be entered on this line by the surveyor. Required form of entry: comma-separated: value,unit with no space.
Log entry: 246.4,kWh
